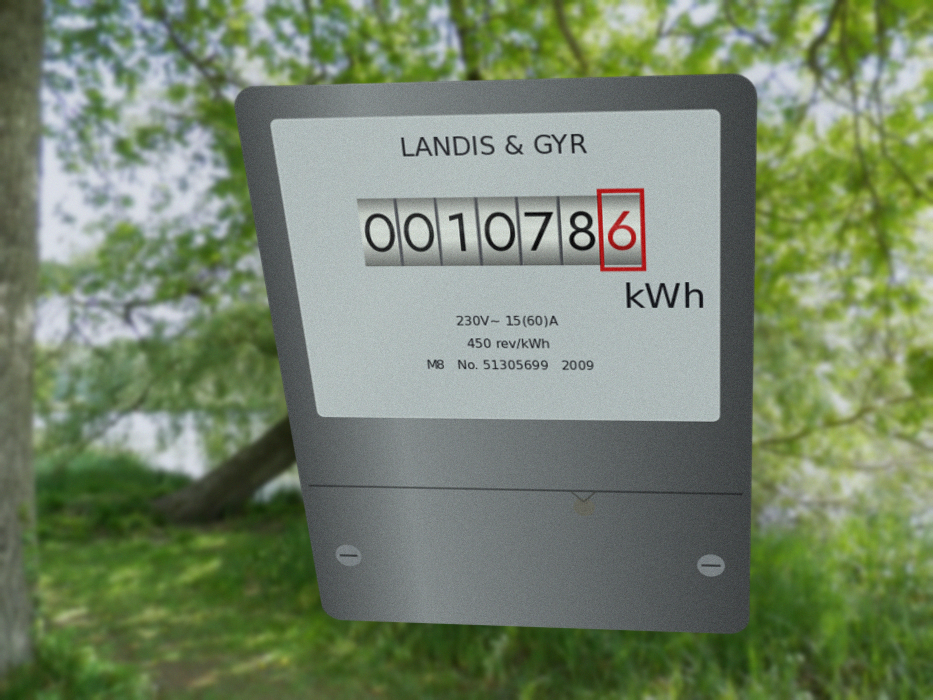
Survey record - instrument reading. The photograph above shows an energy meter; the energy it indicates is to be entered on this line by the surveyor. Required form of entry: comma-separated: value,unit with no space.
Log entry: 1078.6,kWh
